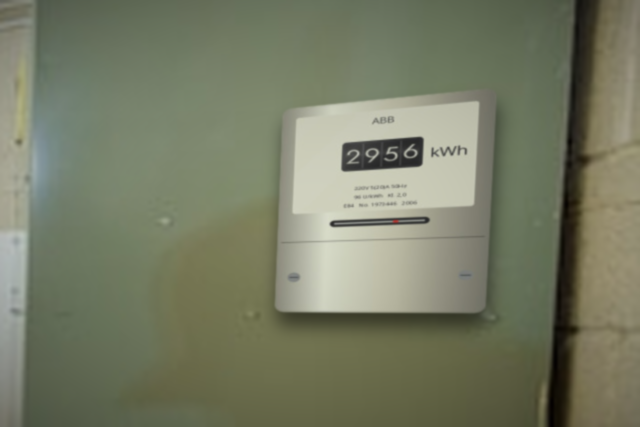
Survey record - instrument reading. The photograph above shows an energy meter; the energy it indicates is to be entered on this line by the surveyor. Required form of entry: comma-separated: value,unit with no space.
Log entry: 2956,kWh
